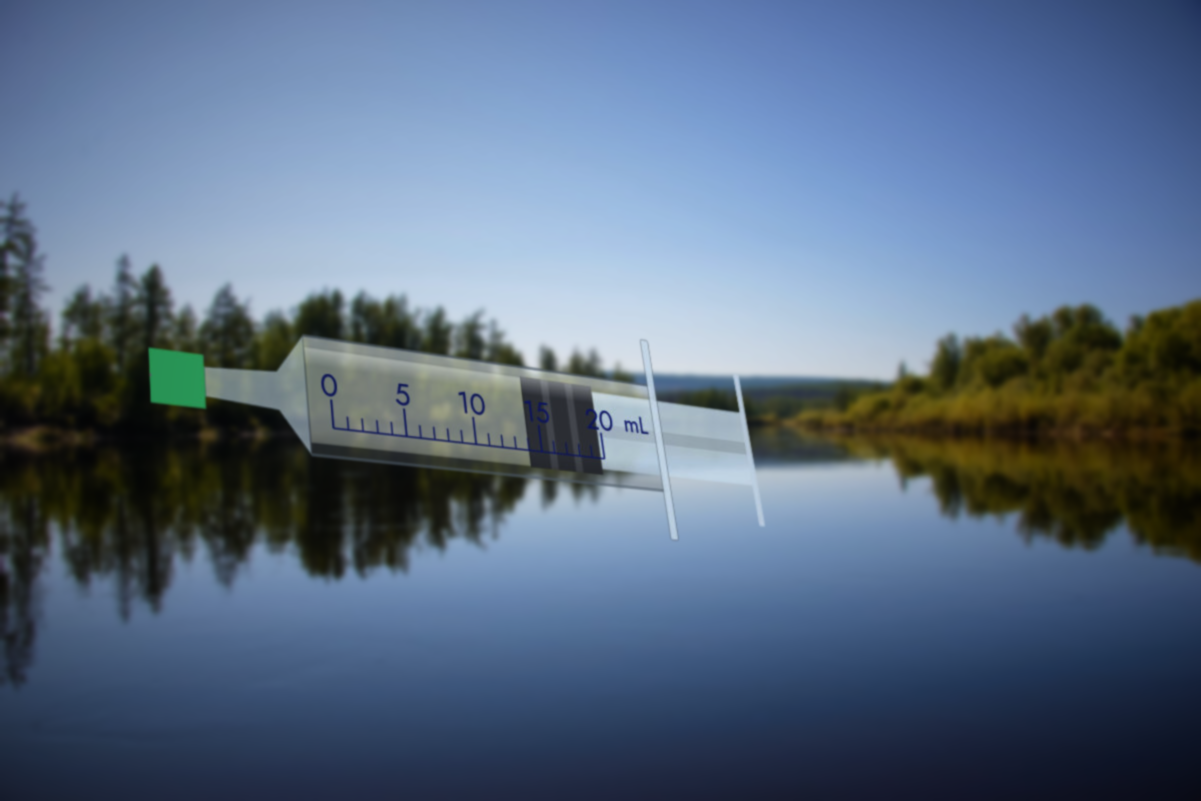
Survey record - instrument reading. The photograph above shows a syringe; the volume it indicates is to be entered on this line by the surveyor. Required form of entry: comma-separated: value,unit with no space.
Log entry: 14,mL
